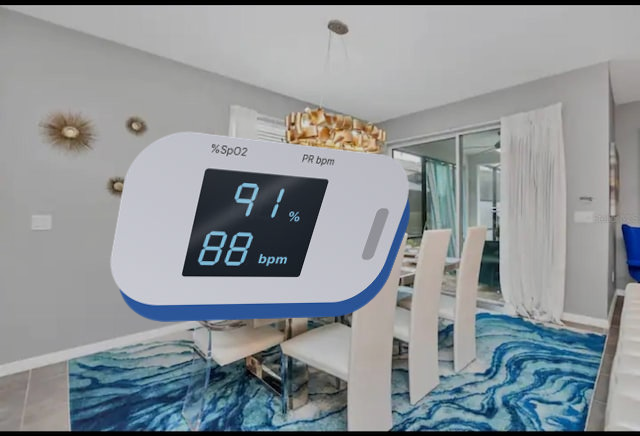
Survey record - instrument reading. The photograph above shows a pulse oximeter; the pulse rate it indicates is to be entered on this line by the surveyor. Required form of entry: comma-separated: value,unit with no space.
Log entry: 88,bpm
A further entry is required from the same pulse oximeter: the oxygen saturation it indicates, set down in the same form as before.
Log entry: 91,%
